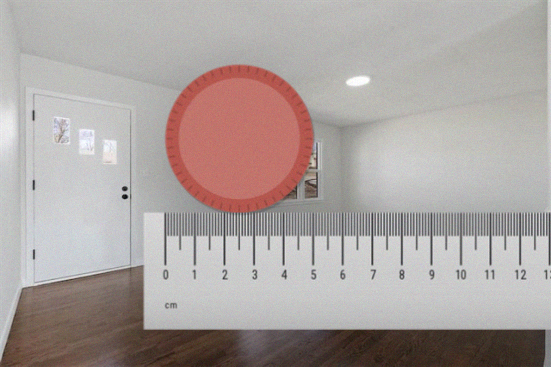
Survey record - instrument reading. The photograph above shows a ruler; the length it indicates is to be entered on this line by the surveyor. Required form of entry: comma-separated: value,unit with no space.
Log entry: 5,cm
